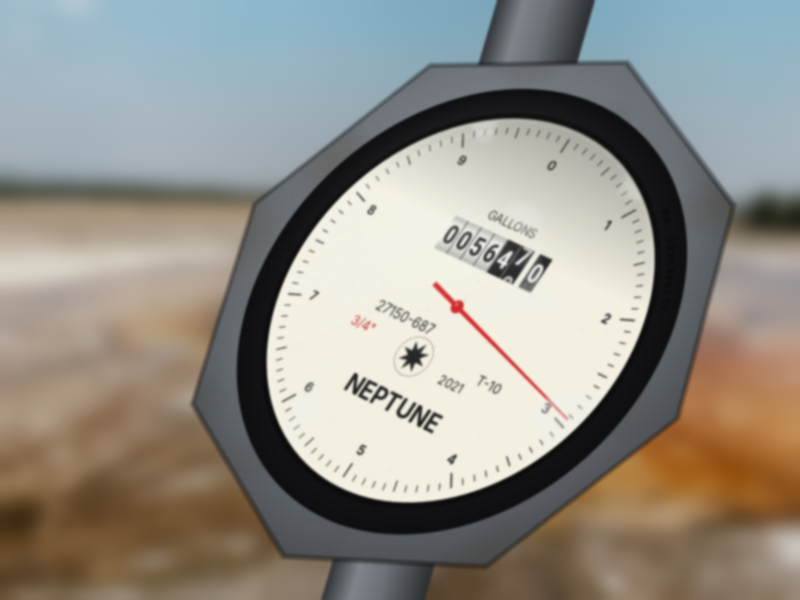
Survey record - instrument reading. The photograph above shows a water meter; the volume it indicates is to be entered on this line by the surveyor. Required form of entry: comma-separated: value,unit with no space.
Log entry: 56472.9,gal
